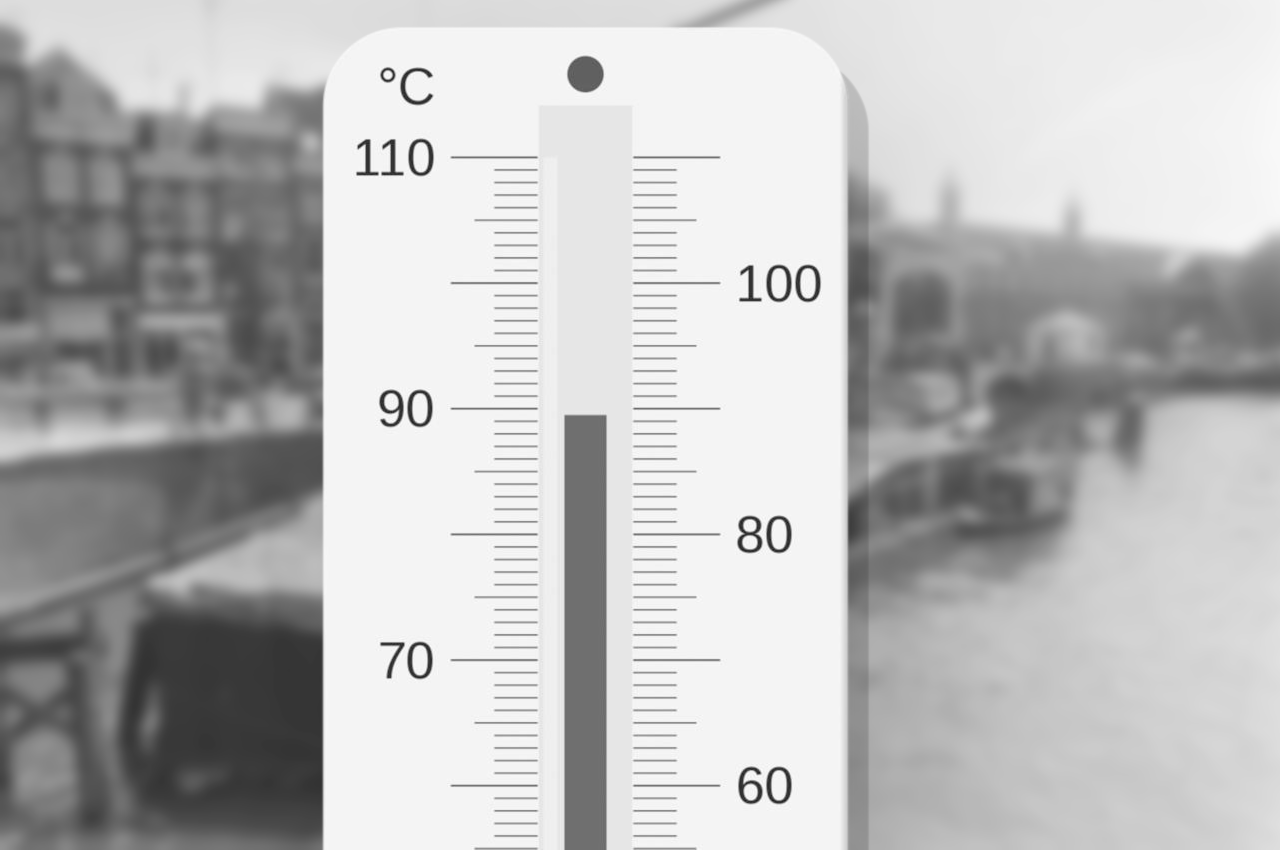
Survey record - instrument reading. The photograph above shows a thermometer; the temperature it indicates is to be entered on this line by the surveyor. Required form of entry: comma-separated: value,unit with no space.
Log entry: 89.5,°C
